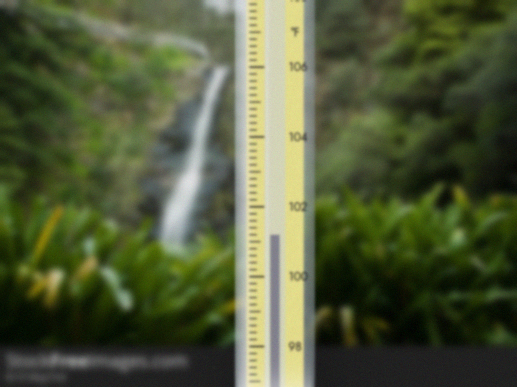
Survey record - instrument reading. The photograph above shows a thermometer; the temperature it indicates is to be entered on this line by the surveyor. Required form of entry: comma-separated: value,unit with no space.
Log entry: 101.2,°F
